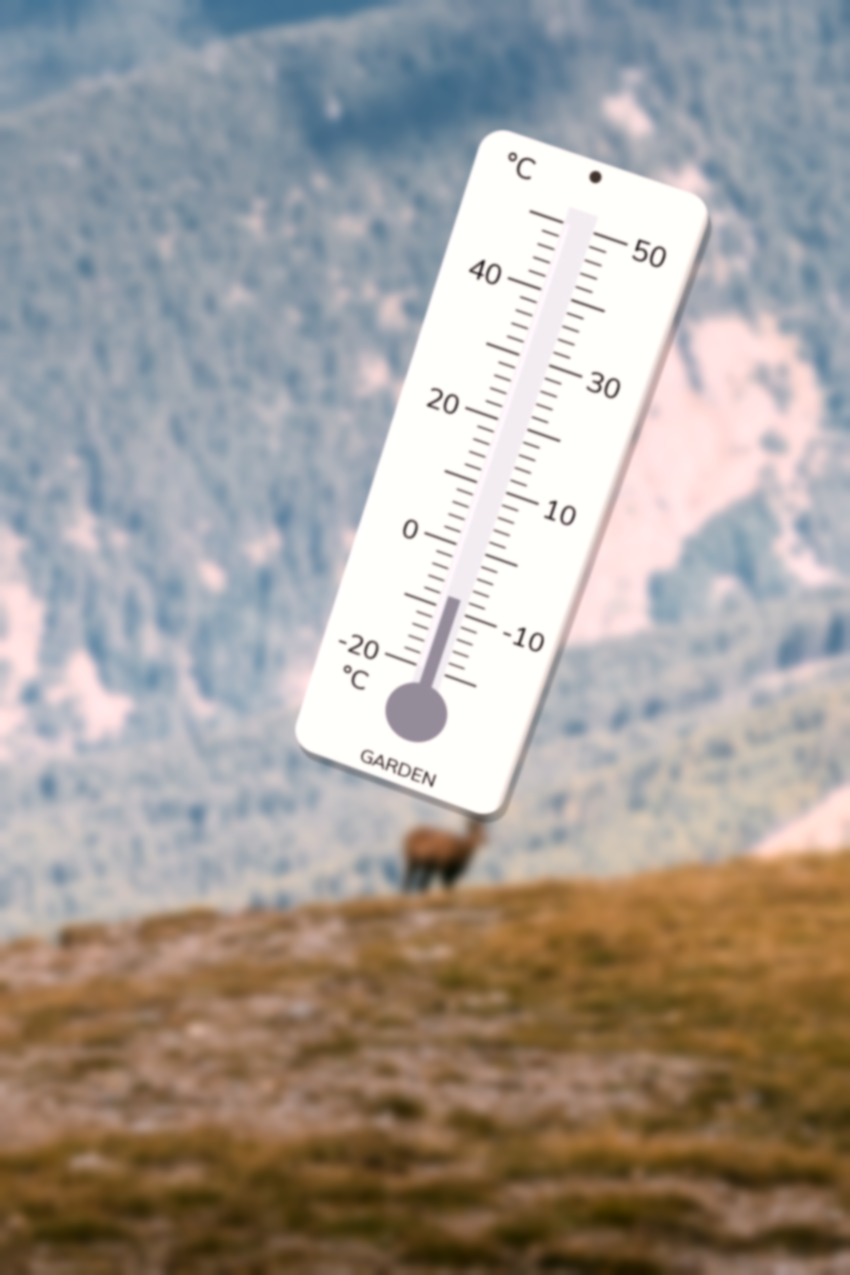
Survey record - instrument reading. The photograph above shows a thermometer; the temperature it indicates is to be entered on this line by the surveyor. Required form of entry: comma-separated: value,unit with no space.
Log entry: -8,°C
